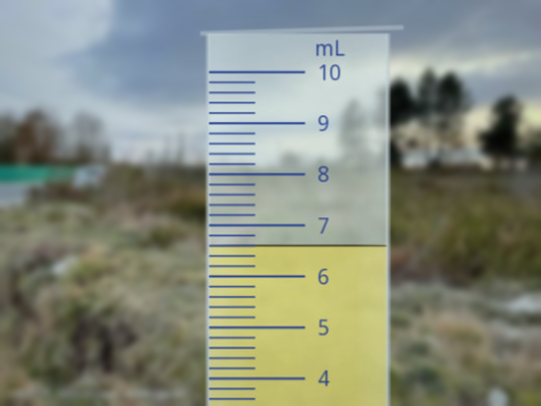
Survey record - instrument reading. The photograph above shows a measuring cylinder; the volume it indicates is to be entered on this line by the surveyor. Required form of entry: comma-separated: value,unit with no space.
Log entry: 6.6,mL
